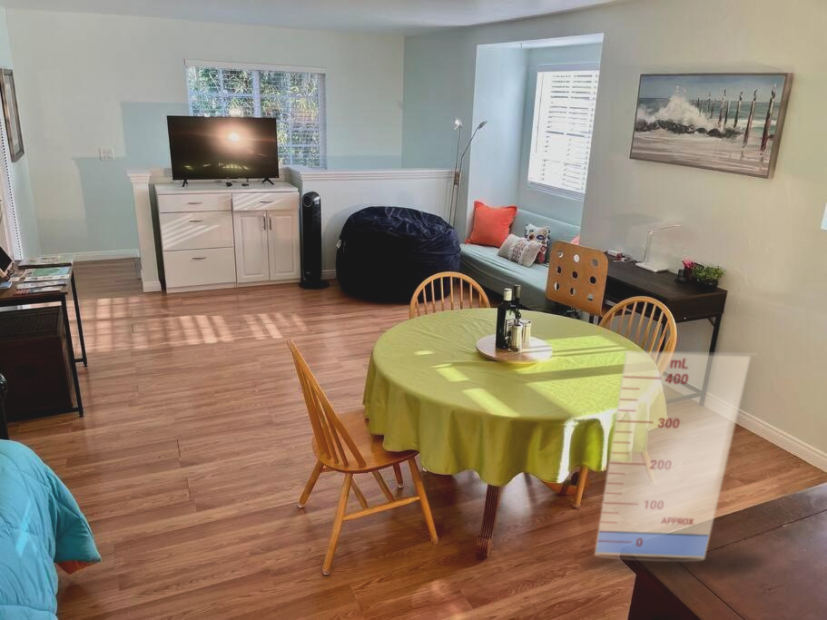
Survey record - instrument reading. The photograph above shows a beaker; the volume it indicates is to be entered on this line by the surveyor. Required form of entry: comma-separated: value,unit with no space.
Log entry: 25,mL
